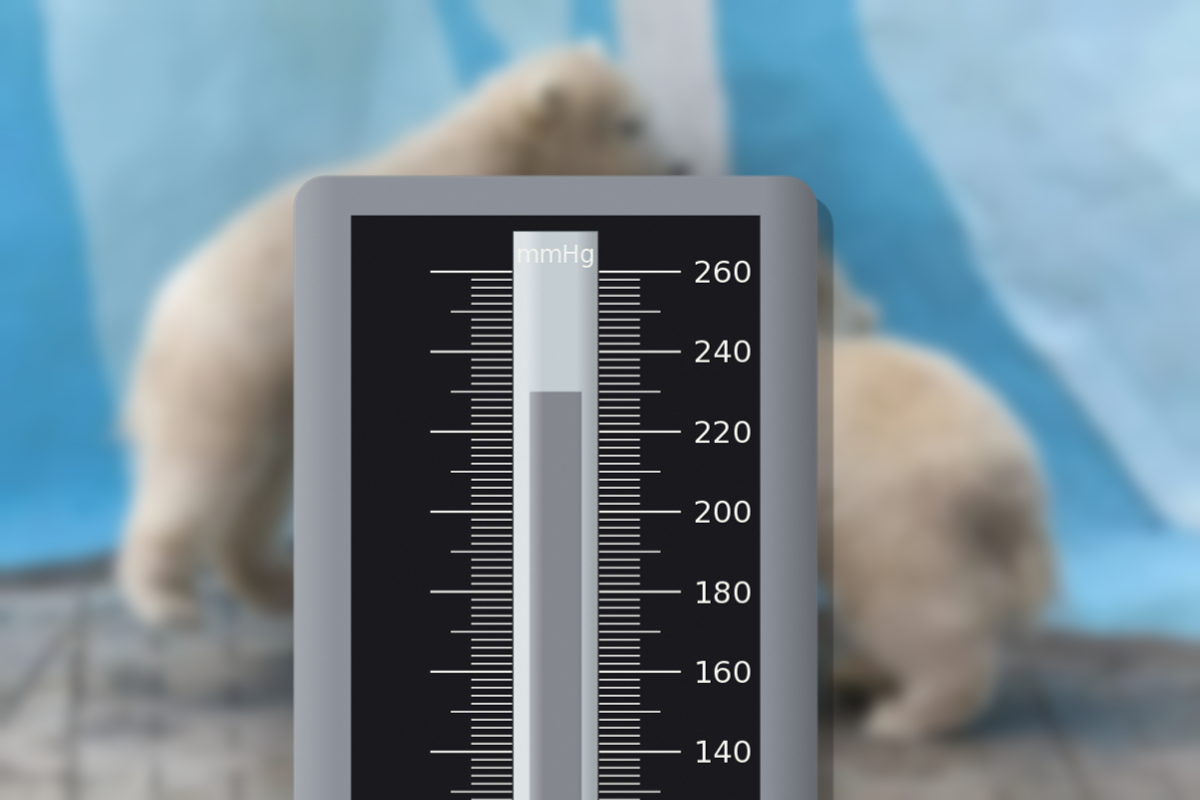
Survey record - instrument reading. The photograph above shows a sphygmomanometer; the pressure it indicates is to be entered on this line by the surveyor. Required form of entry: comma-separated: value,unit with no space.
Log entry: 230,mmHg
